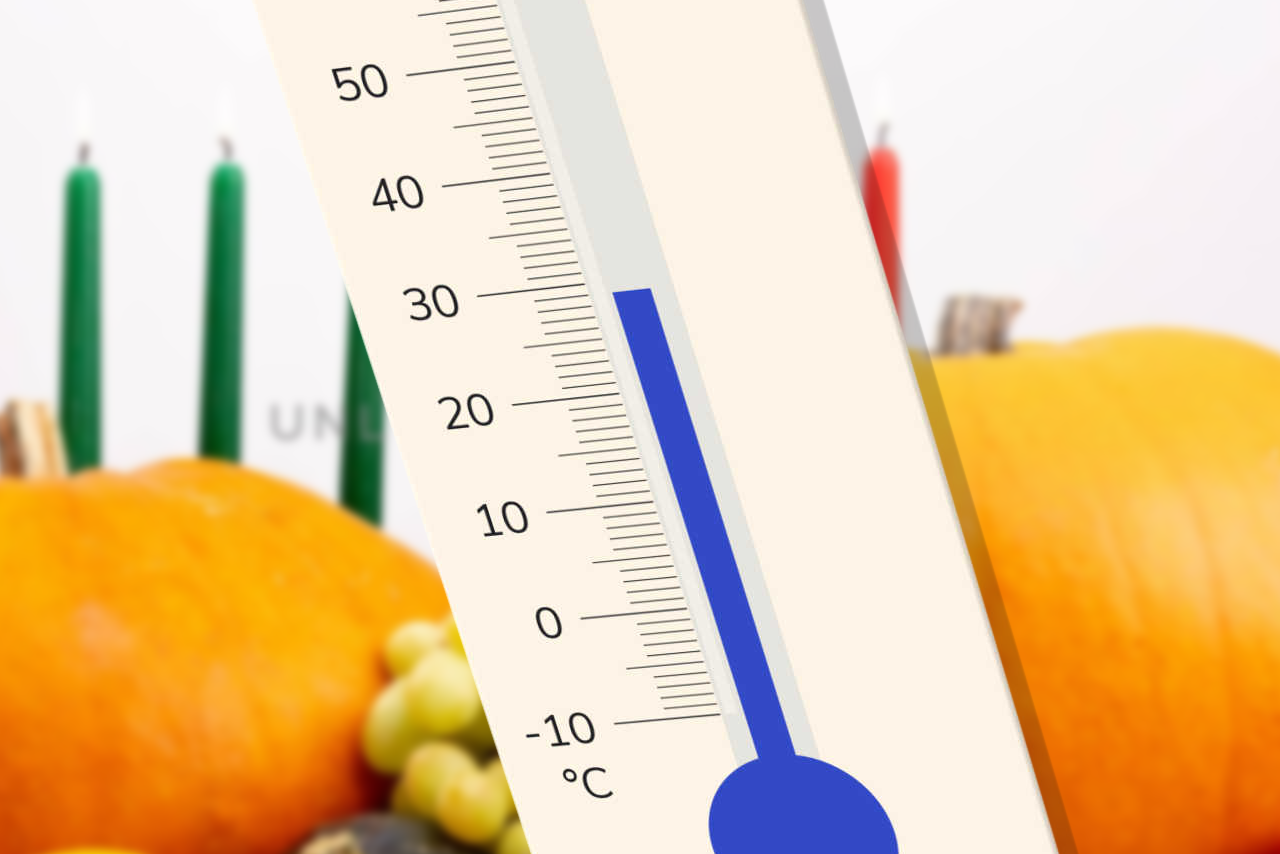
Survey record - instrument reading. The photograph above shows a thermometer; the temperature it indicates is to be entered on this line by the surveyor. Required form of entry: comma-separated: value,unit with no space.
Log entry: 29,°C
